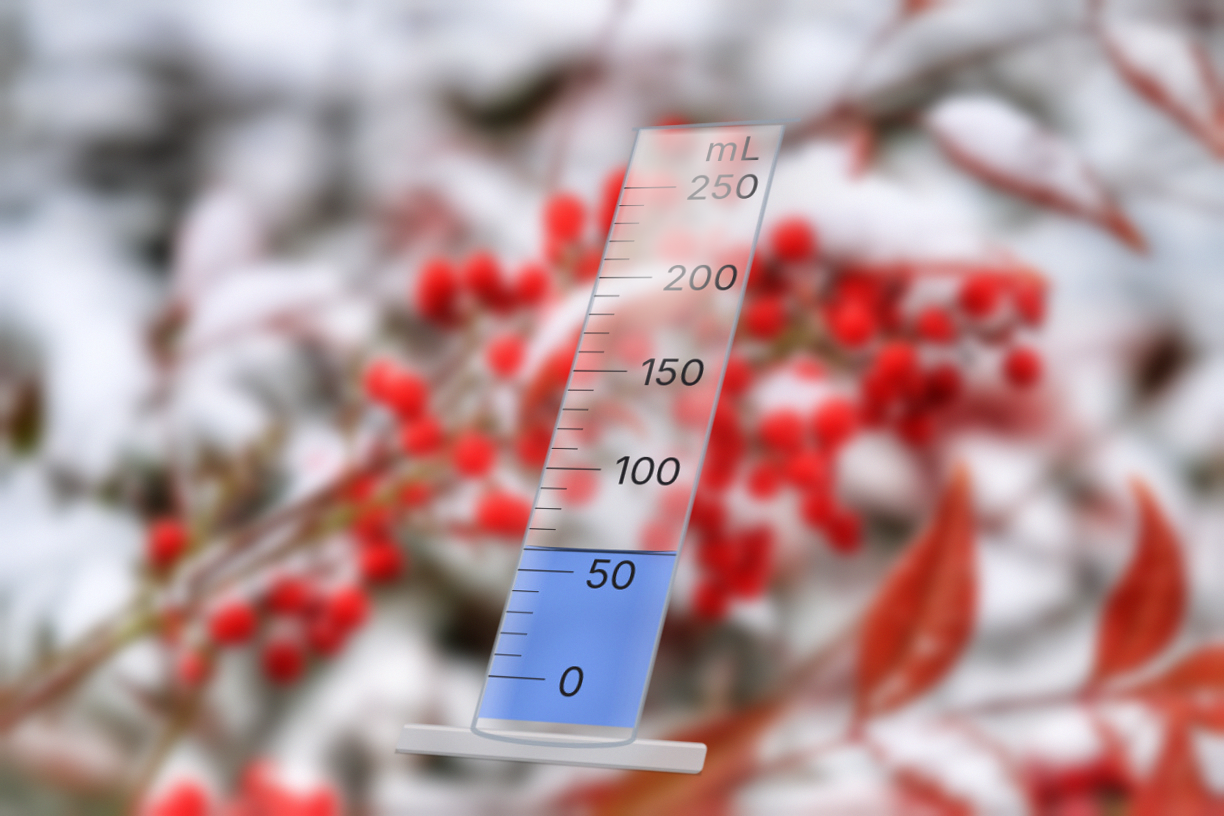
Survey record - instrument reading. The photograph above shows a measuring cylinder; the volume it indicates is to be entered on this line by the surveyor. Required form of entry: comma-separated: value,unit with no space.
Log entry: 60,mL
